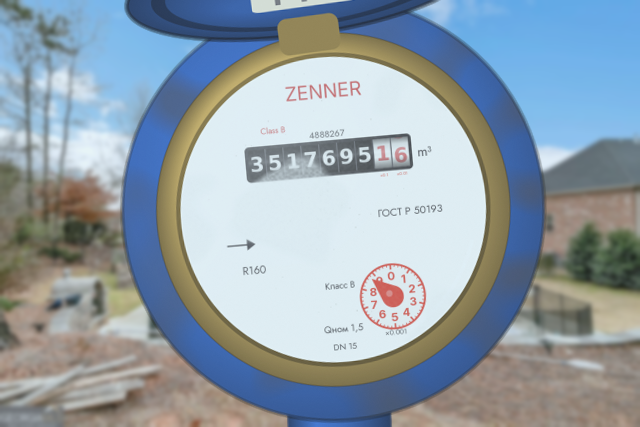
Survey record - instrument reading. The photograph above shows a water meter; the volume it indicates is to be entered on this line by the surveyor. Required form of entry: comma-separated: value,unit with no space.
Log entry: 3517695.158,m³
